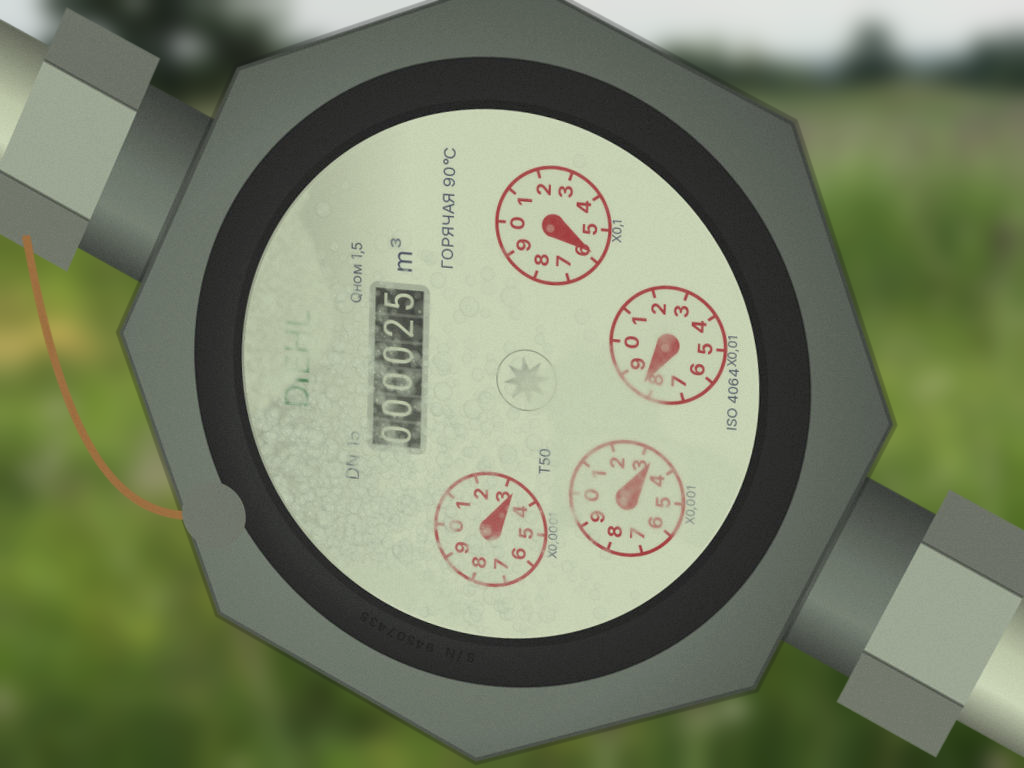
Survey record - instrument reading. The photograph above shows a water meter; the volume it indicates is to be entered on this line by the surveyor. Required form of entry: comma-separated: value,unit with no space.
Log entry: 25.5833,m³
